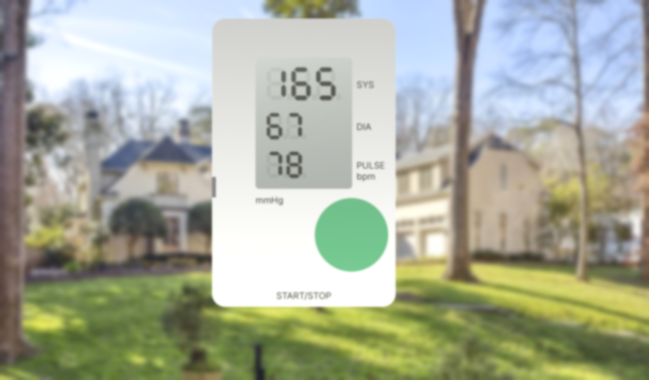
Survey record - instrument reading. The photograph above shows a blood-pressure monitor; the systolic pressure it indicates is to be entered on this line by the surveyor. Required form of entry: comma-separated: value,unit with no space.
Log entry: 165,mmHg
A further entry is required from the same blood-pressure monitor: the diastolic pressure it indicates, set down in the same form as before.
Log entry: 67,mmHg
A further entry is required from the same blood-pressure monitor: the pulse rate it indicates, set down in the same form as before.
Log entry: 78,bpm
